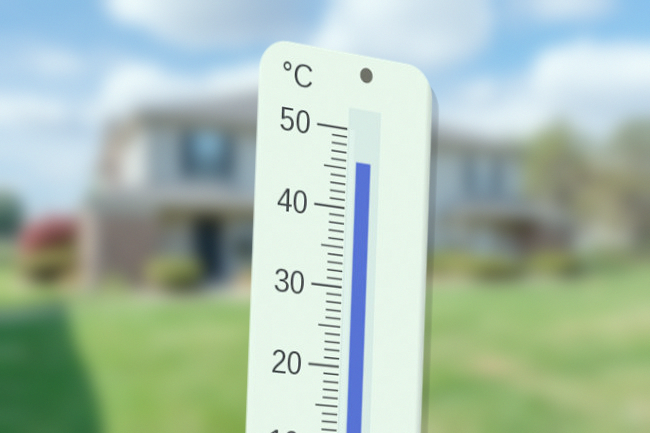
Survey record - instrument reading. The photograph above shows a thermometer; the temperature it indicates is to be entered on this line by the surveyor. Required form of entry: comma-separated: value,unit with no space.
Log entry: 46,°C
